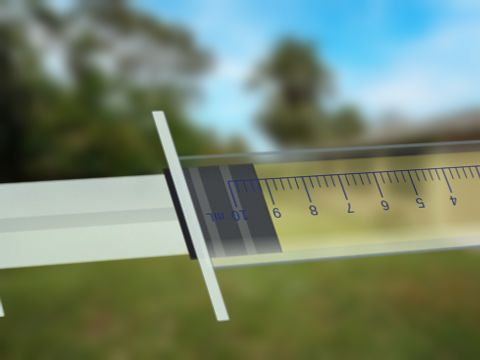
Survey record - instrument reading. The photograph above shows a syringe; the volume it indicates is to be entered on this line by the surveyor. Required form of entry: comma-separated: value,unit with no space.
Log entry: 9.2,mL
